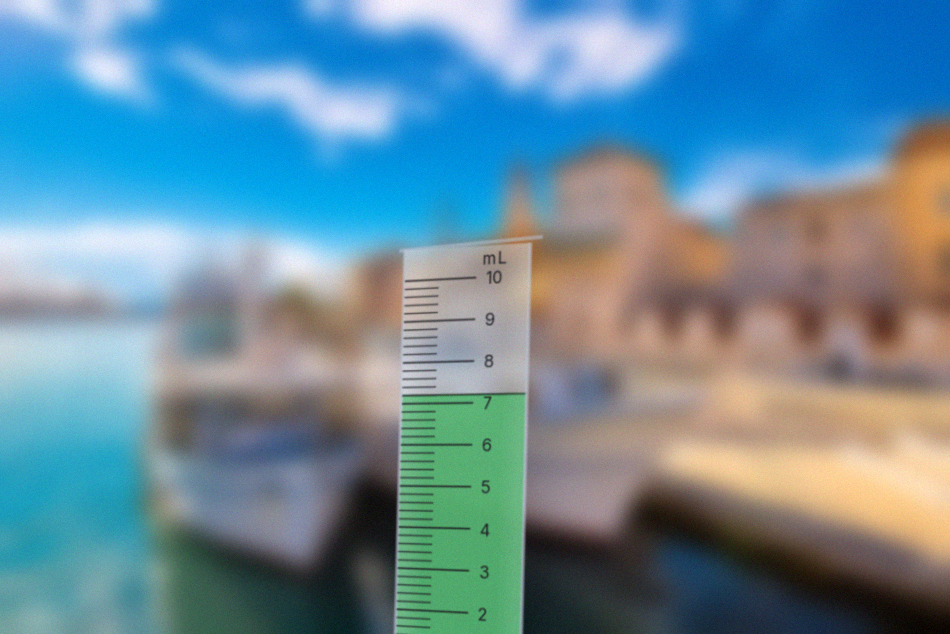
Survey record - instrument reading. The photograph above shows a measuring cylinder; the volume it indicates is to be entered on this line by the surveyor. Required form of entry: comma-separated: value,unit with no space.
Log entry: 7.2,mL
